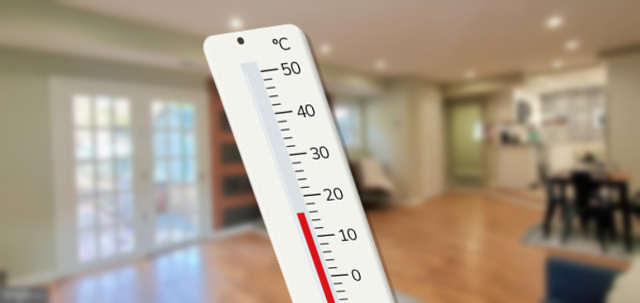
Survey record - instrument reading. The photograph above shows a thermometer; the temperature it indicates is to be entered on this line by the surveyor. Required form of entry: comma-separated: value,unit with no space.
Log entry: 16,°C
